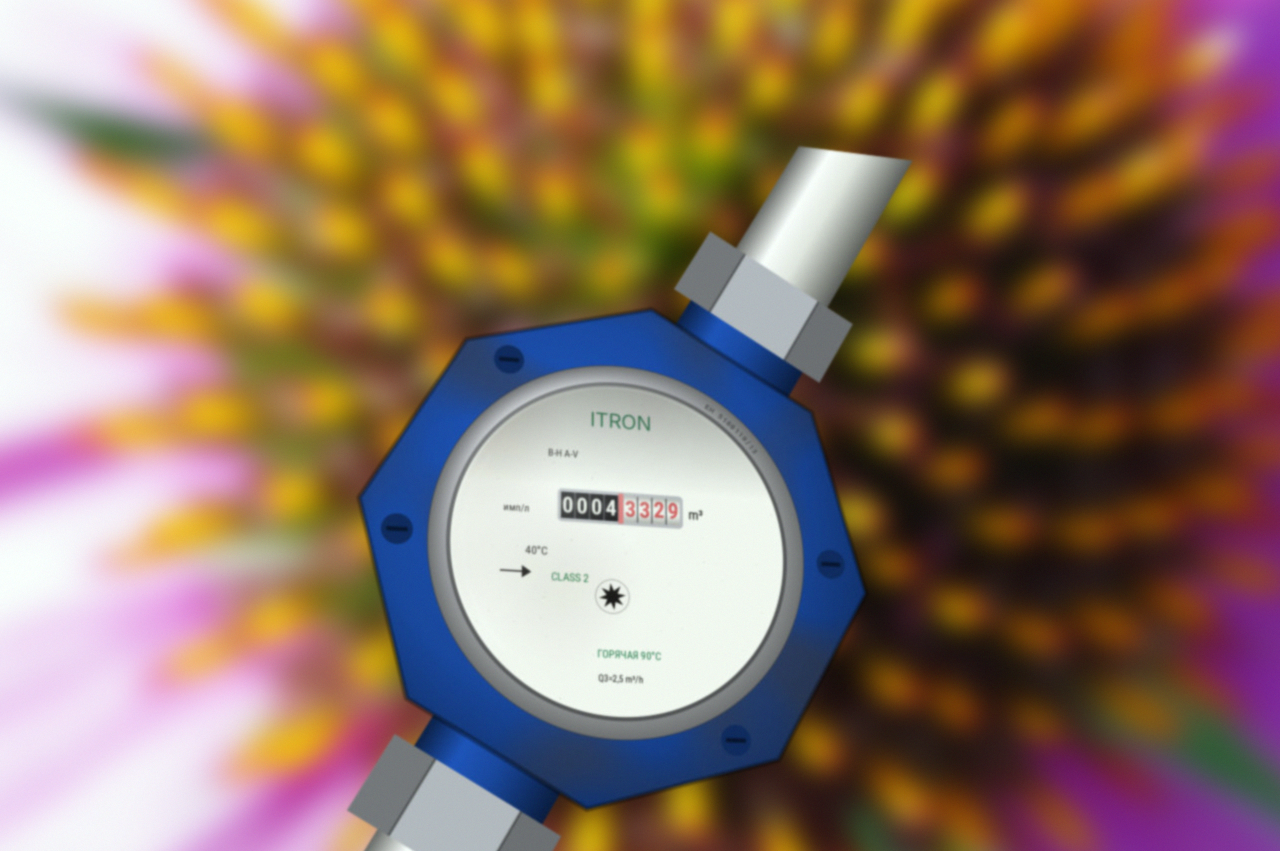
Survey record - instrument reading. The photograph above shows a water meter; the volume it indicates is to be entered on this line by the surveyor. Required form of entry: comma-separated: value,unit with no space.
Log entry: 4.3329,m³
